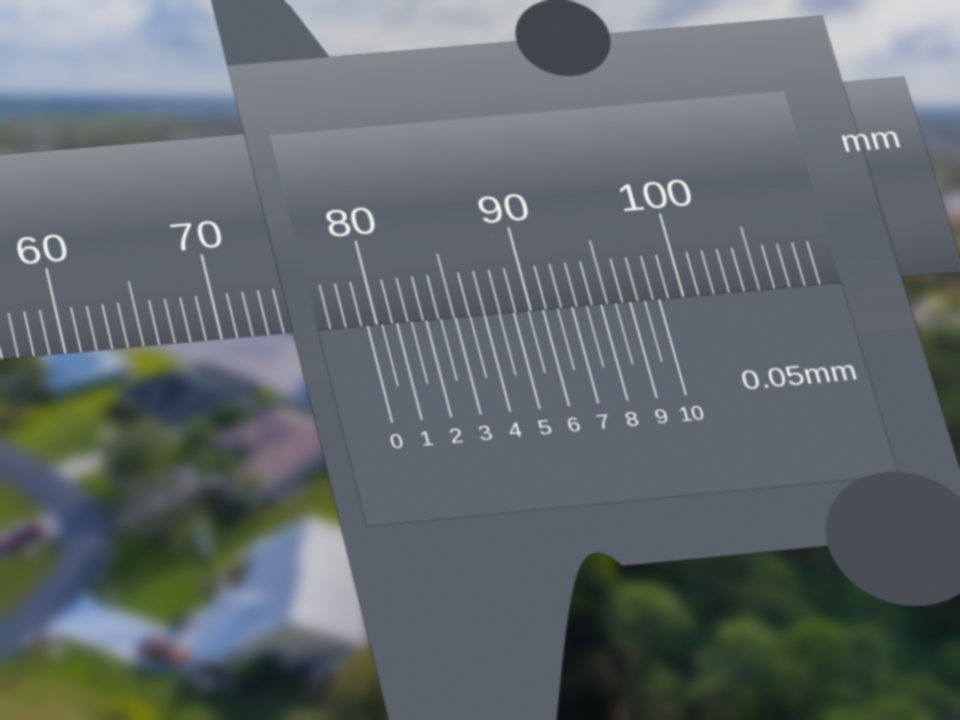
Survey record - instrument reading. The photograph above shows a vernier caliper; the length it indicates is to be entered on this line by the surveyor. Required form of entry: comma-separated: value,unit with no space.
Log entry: 79.4,mm
